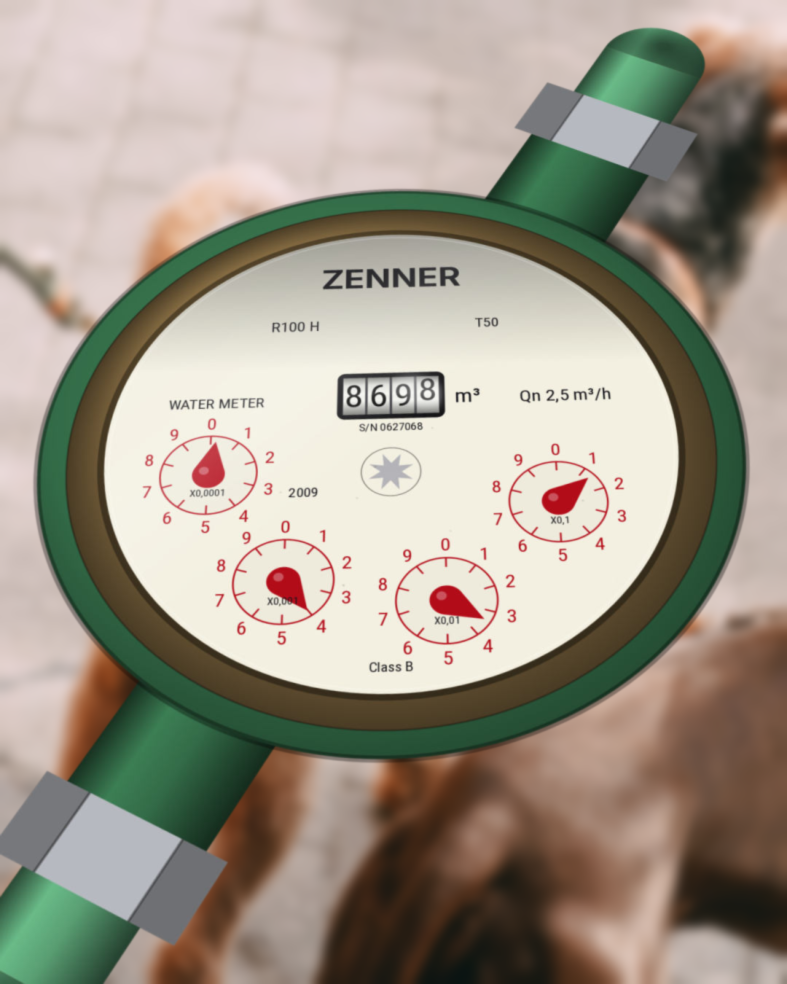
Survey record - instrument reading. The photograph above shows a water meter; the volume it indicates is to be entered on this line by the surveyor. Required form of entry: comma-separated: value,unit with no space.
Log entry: 8698.1340,m³
